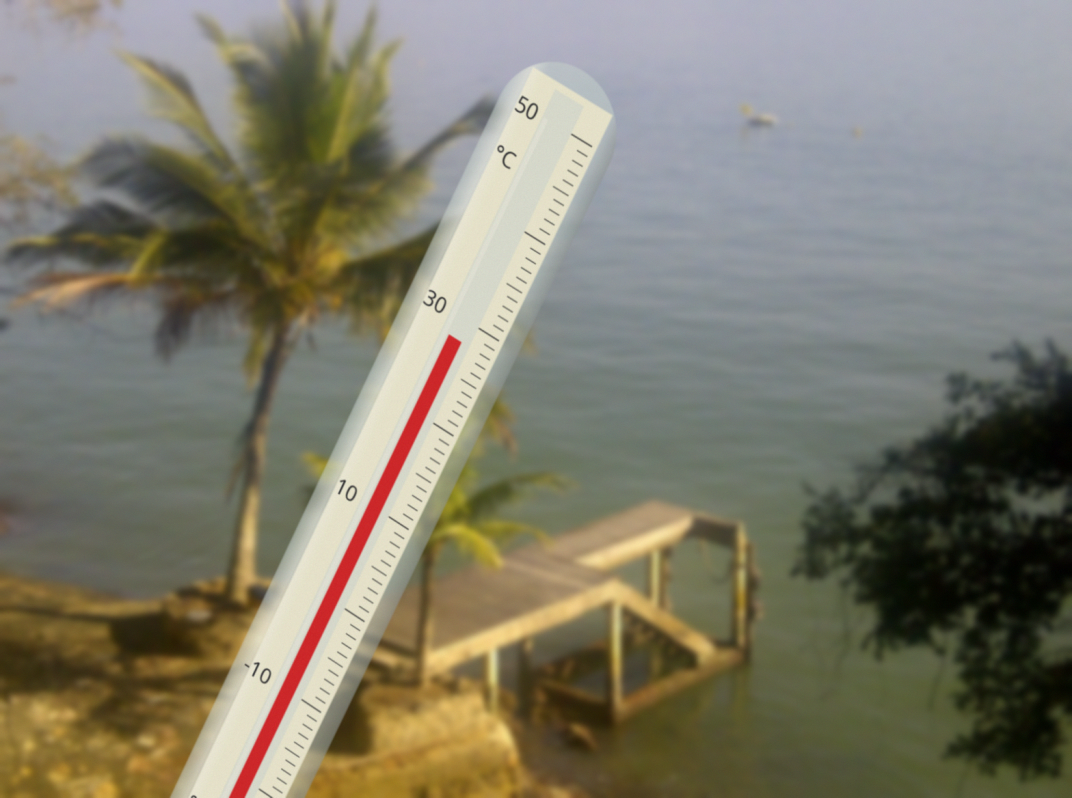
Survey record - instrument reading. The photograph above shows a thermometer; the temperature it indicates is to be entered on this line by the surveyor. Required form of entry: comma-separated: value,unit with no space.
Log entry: 28,°C
